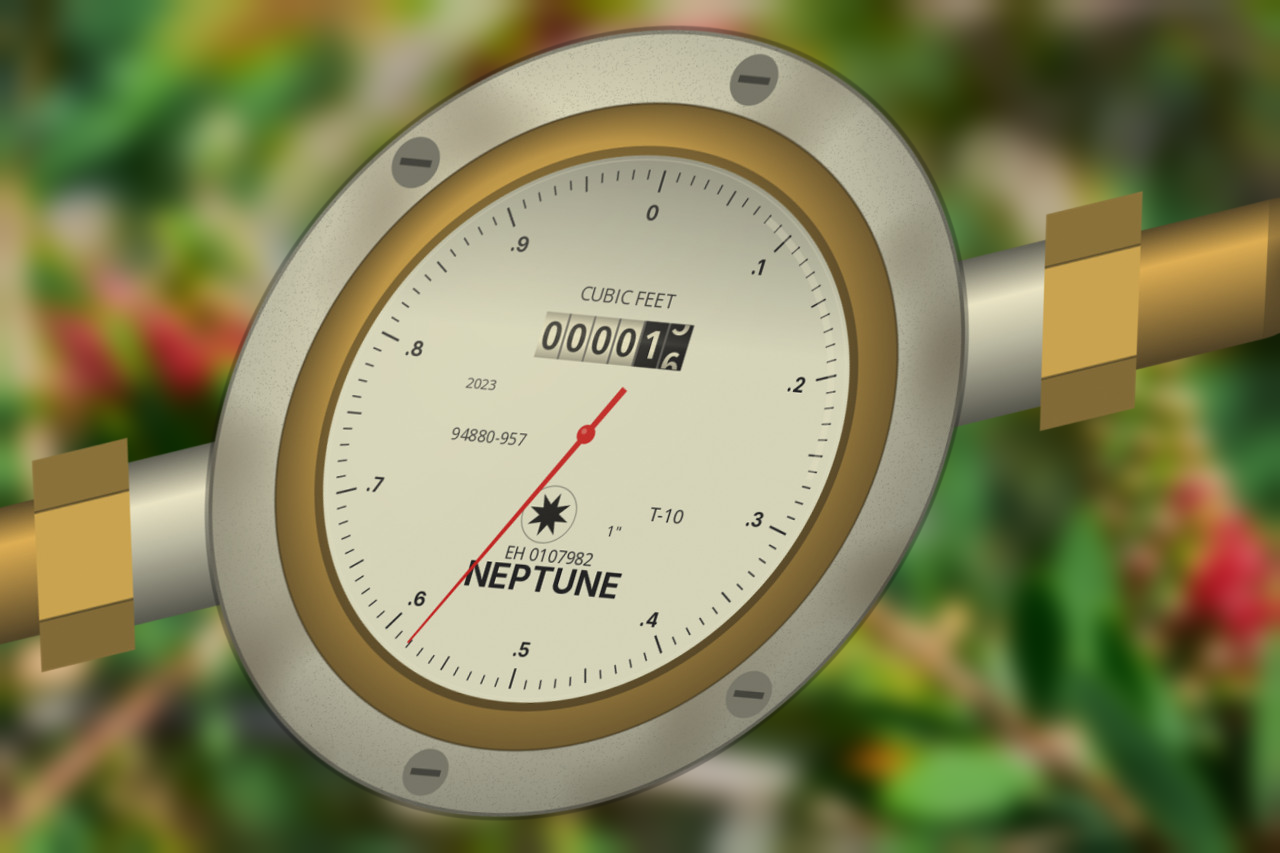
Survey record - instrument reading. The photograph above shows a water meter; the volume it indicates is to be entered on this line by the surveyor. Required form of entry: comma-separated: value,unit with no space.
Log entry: 15.58,ft³
